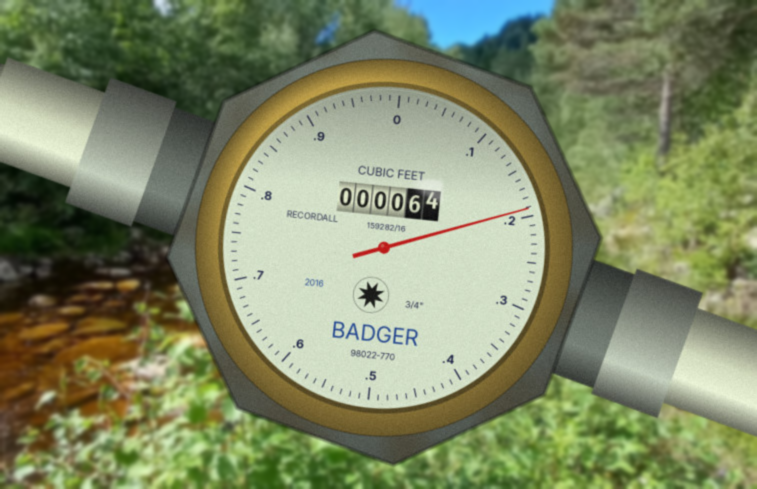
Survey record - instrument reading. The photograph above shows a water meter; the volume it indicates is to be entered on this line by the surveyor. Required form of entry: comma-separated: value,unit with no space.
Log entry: 64.19,ft³
